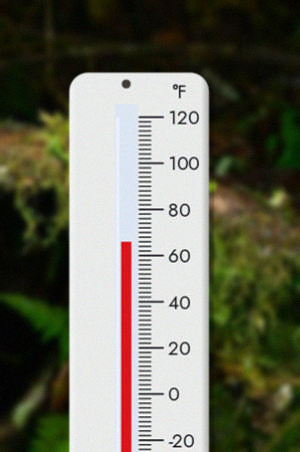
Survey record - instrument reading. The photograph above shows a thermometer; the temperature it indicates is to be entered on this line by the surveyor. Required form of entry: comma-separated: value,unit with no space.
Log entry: 66,°F
